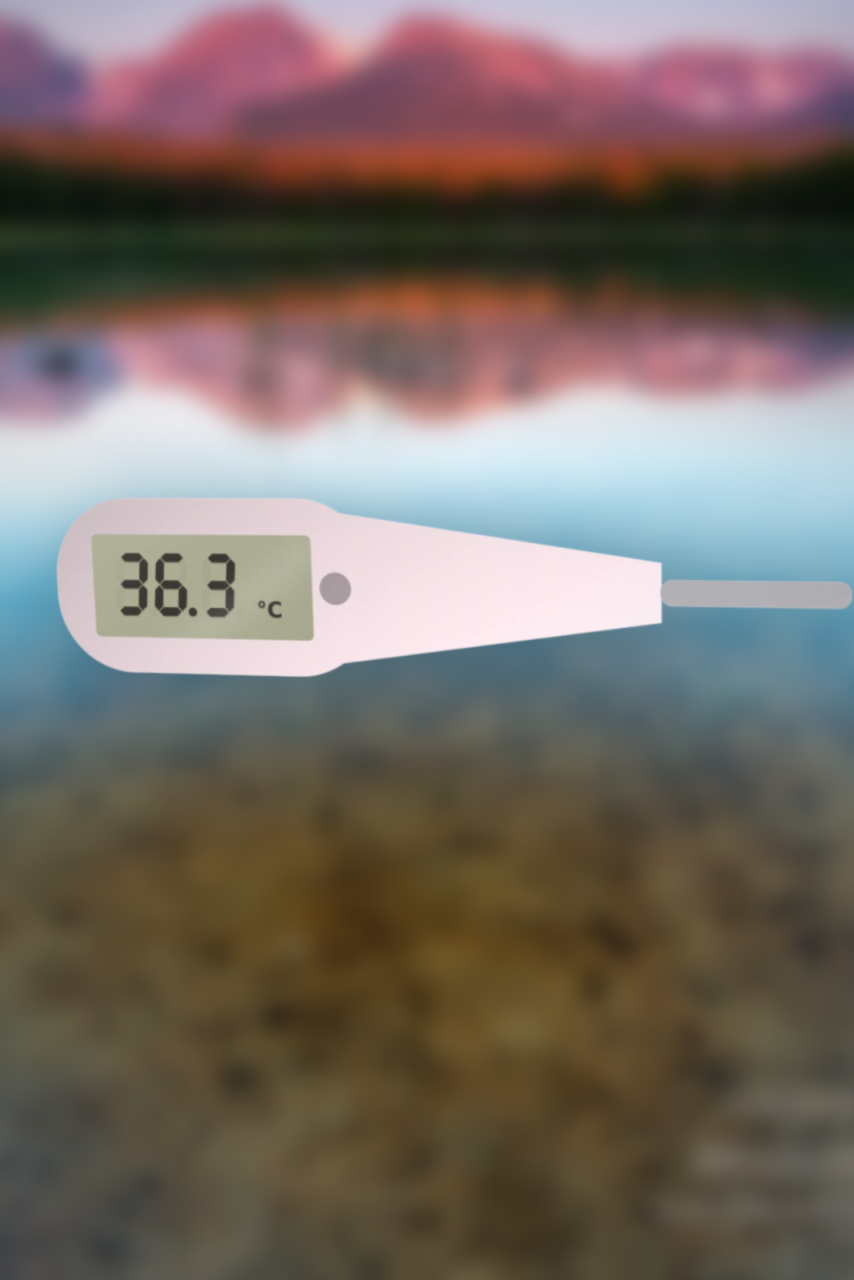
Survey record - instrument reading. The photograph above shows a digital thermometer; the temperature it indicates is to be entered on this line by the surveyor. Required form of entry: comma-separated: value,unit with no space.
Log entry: 36.3,°C
